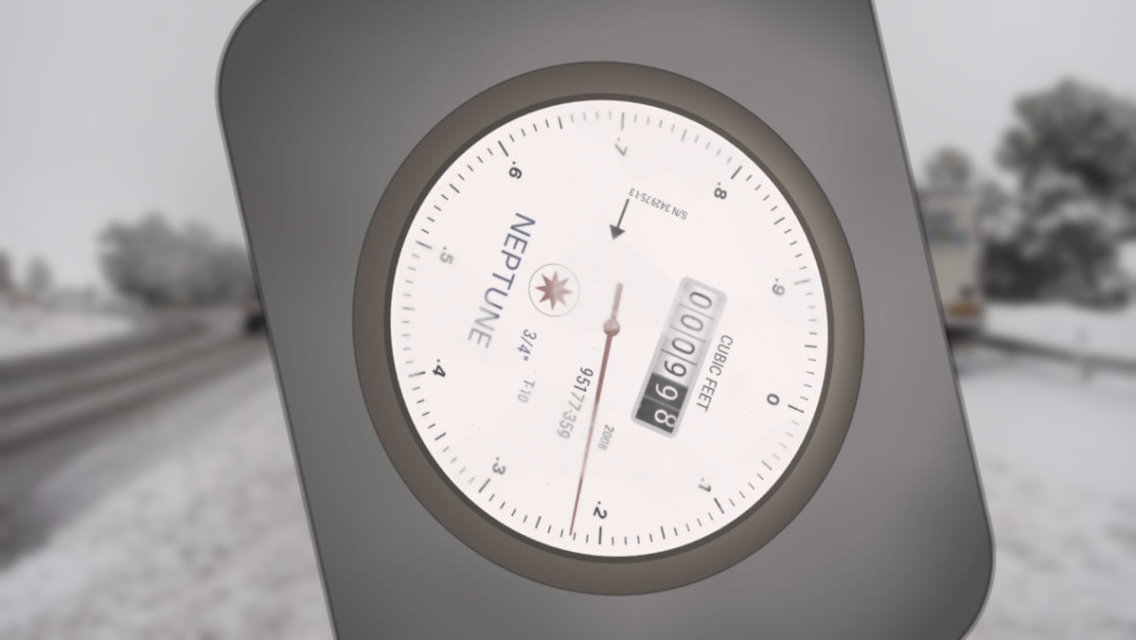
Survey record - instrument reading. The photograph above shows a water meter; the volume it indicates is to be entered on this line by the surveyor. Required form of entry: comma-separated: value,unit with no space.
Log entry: 998.22,ft³
